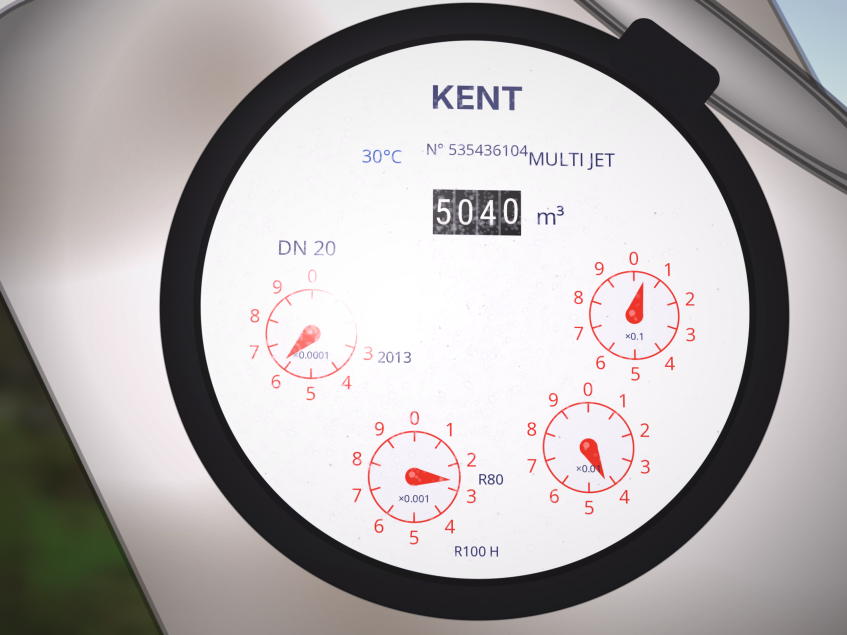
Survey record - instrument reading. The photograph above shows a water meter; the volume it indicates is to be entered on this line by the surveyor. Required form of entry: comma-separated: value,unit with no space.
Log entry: 5040.0426,m³
